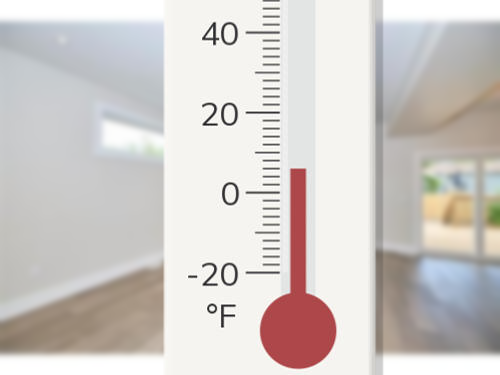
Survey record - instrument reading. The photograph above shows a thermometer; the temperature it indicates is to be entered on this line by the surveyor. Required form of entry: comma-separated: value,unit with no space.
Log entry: 6,°F
